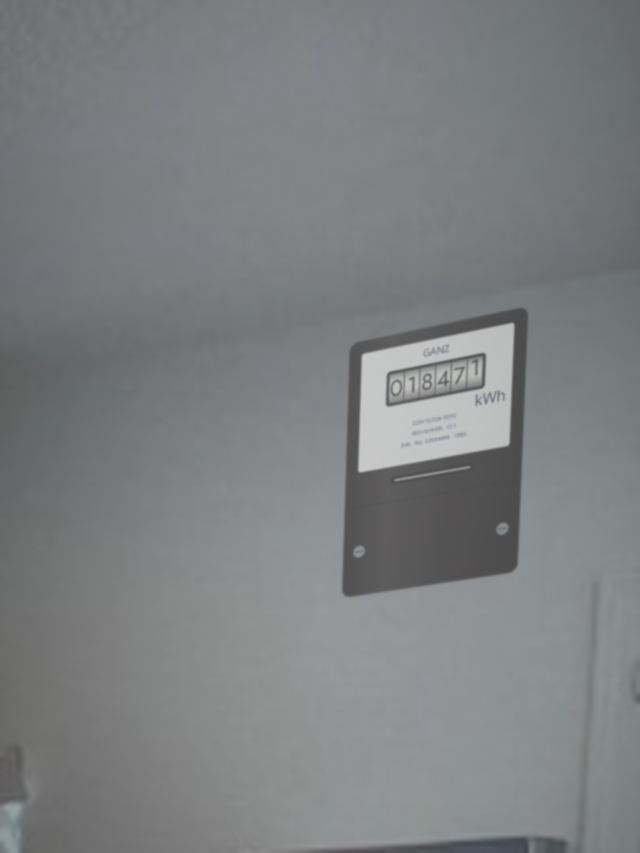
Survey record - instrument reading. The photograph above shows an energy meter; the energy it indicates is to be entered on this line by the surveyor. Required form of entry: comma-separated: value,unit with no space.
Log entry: 18471,kWh
